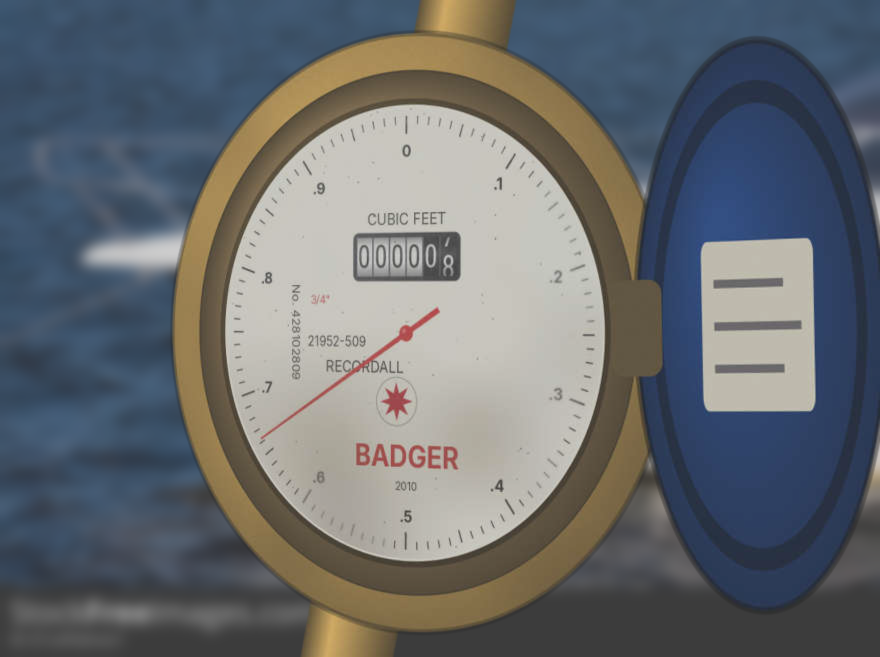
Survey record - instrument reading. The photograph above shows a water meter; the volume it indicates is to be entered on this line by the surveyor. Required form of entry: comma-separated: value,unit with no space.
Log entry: 7.66,ft³
